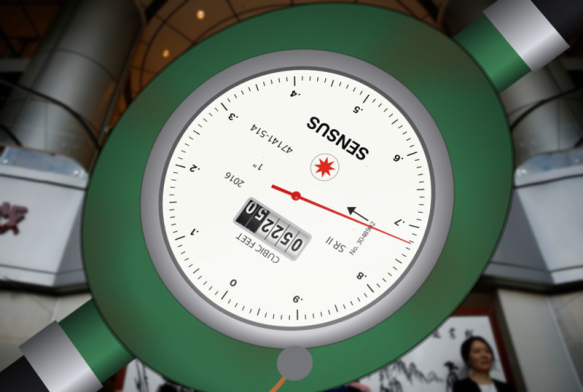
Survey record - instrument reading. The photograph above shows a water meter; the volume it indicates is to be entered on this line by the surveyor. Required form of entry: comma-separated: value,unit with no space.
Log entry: 52249.72,ft³
